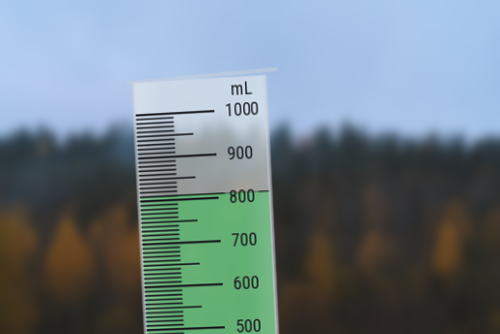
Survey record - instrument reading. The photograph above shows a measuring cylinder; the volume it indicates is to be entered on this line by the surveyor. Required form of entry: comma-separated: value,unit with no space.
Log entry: 810,mL
